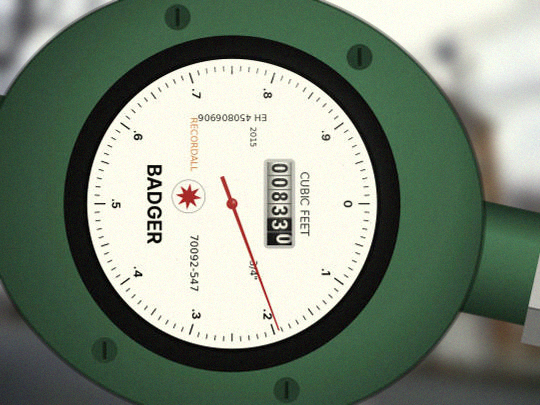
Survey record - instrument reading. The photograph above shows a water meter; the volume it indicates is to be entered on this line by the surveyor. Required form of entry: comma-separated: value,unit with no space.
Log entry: 8330.19,ft³
